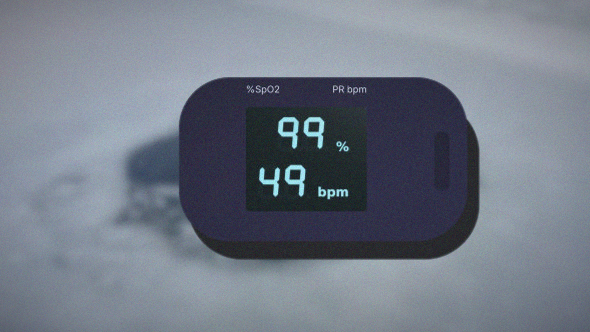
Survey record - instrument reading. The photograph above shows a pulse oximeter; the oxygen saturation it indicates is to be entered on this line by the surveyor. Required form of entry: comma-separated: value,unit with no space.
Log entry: 99,%
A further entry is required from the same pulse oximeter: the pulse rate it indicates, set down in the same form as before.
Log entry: 49,bpm
